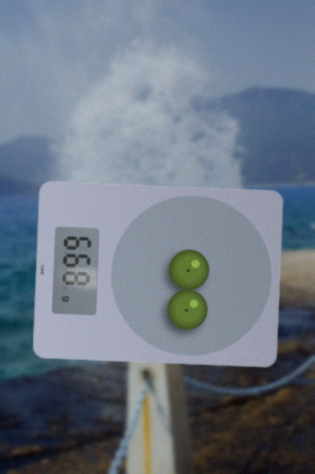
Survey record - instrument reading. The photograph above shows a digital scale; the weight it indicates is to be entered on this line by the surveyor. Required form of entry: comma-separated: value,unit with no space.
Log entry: 668,g
